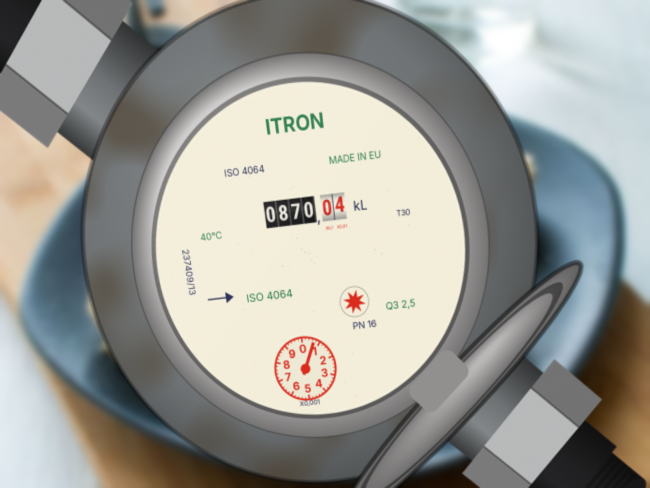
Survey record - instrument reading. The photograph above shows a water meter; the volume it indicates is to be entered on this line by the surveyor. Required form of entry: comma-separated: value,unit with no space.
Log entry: 870.040,kL
